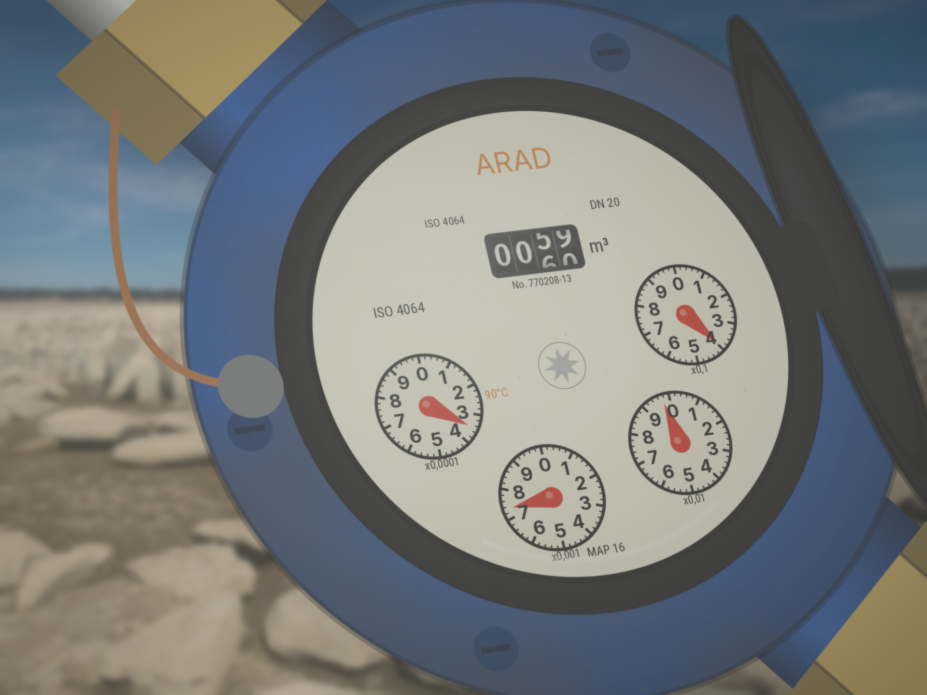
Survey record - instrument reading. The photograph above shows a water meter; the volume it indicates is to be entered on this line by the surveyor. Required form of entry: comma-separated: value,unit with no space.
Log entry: 59.3973,m³
